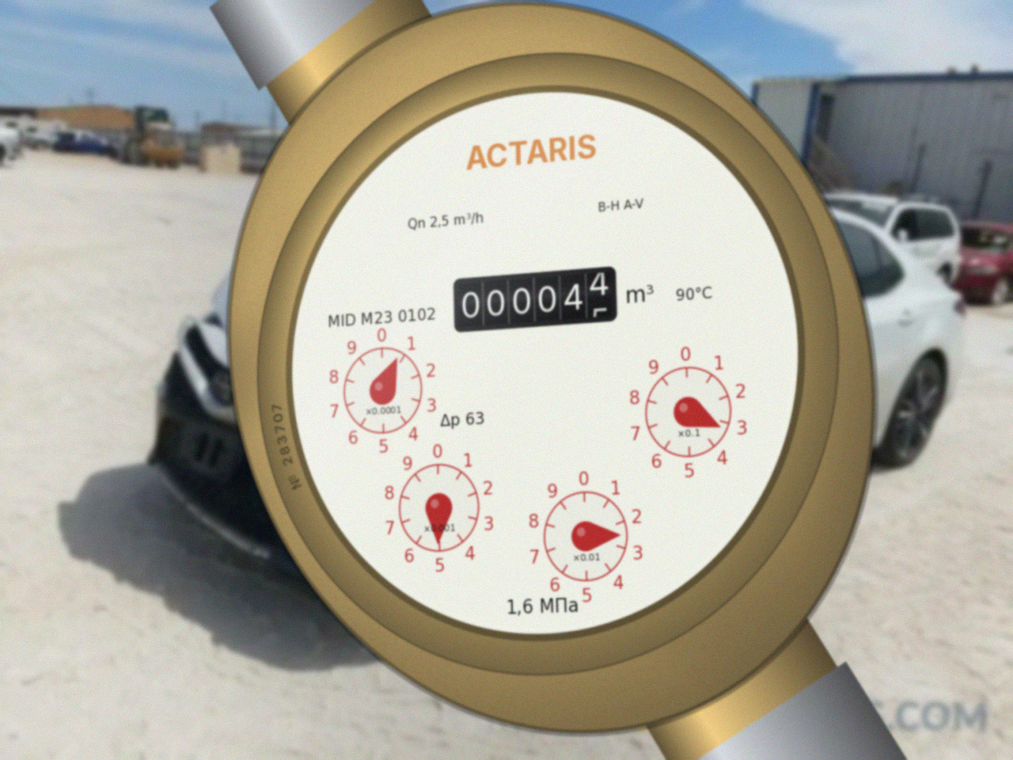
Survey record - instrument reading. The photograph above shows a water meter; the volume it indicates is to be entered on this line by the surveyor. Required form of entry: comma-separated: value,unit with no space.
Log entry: 44.3250,m³
